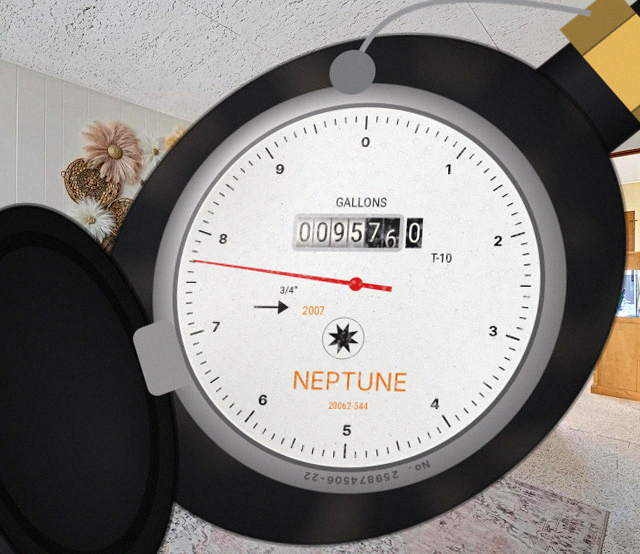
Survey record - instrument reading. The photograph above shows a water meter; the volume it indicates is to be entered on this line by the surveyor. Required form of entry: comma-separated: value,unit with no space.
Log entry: 95757.7,gal
